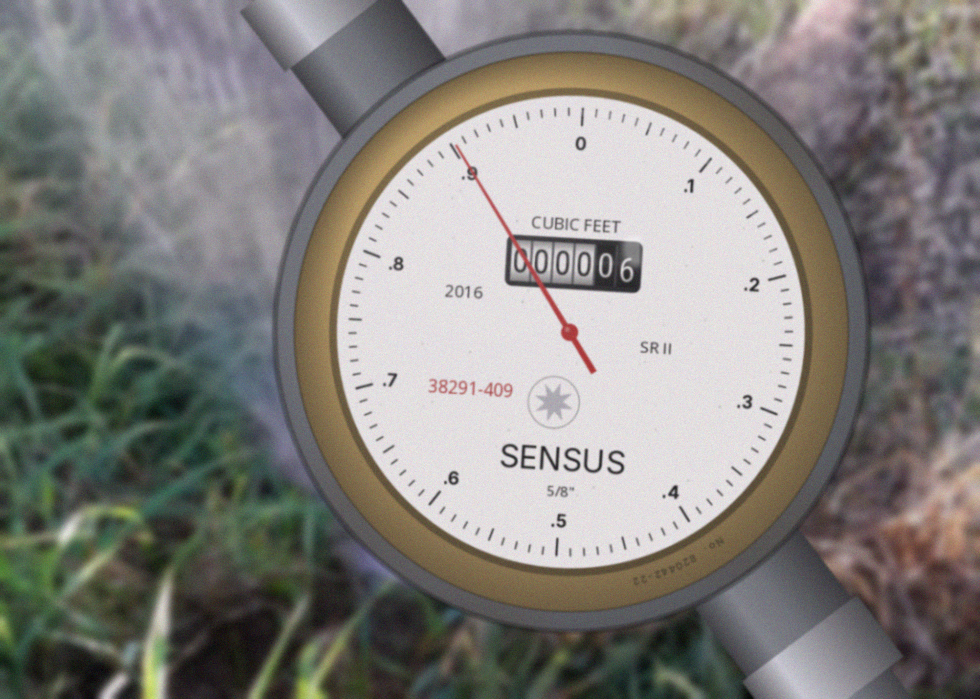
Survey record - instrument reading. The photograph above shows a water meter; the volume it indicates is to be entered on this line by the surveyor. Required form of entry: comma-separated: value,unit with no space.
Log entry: 5.90,ft³
